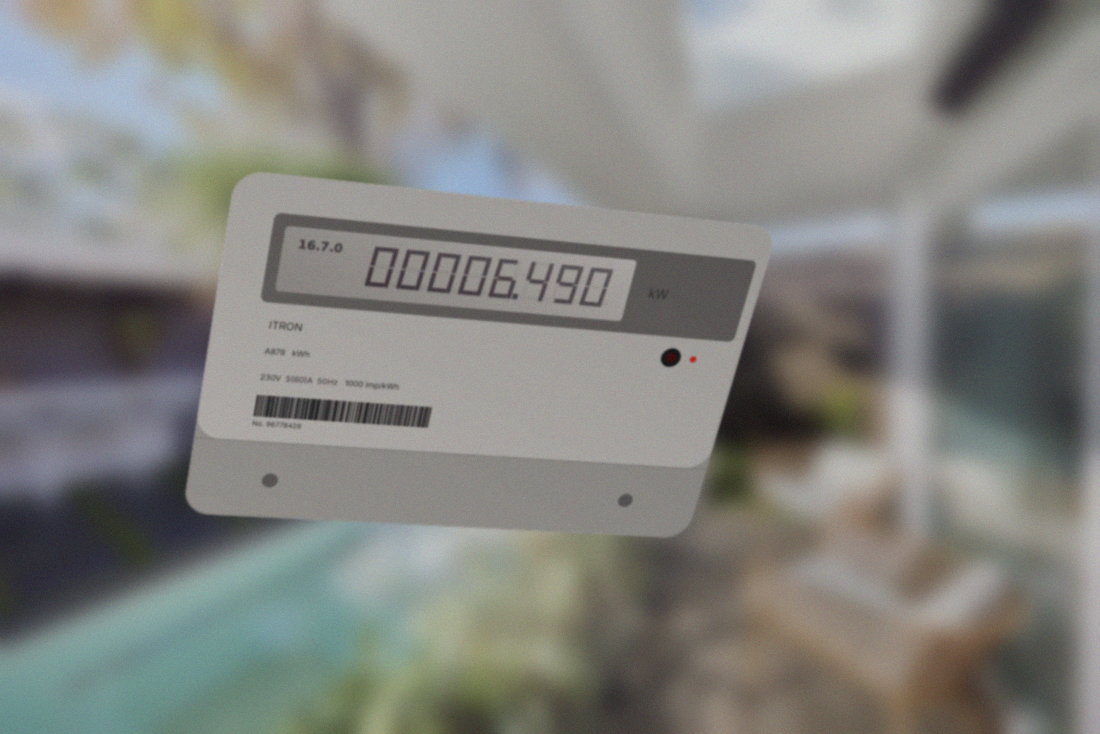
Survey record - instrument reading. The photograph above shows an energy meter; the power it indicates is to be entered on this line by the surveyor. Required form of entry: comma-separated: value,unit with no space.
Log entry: 6.490,kW
